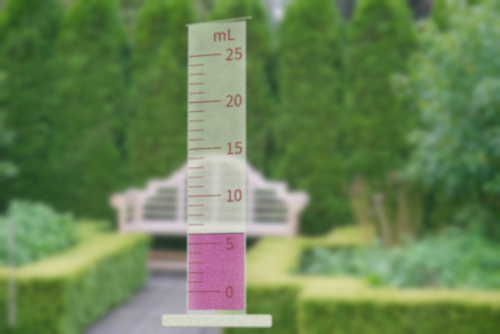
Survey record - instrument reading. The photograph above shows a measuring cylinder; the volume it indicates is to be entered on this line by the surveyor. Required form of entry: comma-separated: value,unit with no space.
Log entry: 6,mL
